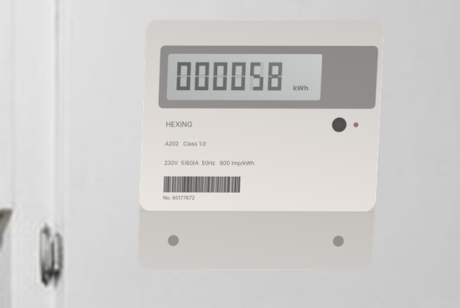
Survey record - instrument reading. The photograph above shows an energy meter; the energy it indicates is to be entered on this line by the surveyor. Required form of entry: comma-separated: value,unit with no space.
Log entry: 58,kWh
